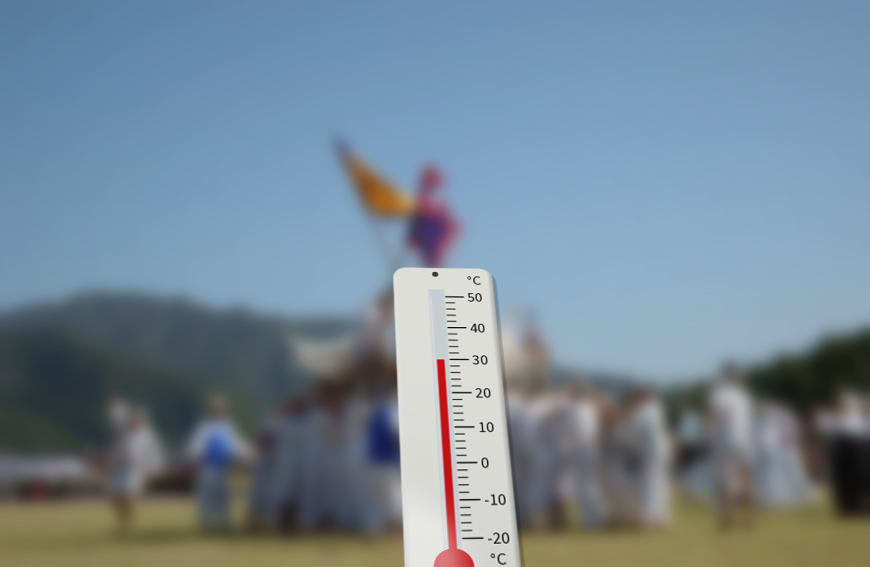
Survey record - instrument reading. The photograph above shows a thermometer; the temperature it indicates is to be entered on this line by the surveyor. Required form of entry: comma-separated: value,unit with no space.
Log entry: 30,°C
